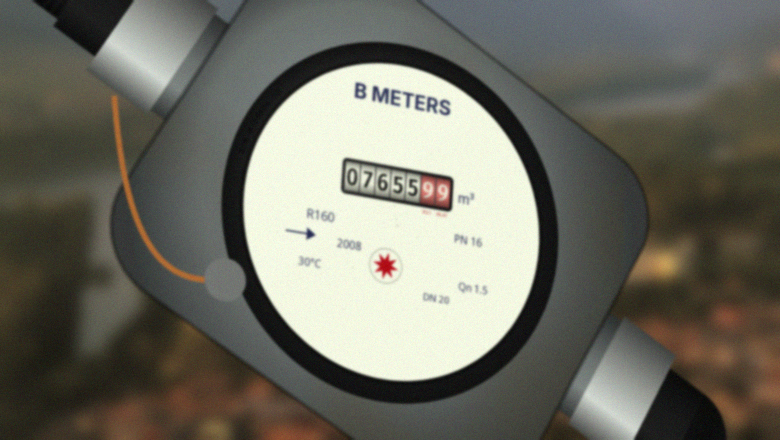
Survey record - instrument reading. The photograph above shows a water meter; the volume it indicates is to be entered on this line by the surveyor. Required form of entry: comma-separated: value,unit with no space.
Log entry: 7655.99,m³
